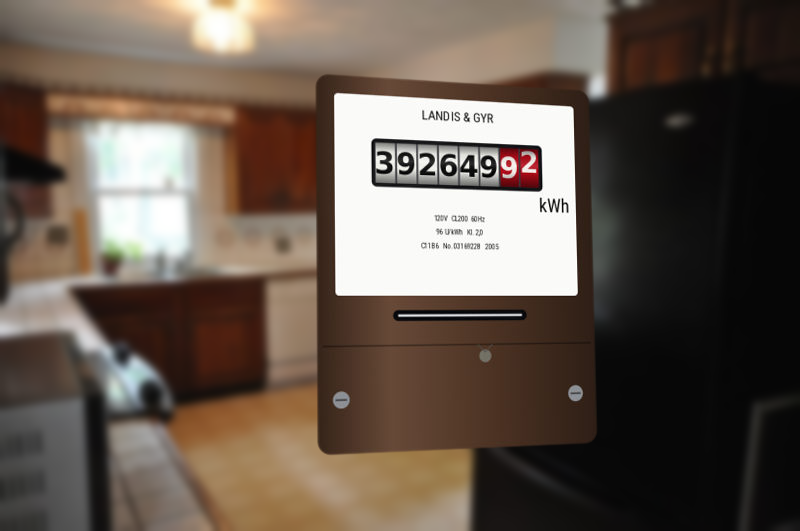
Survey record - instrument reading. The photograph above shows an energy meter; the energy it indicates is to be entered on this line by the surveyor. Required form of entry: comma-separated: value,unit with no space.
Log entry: 392649.92,kWh
